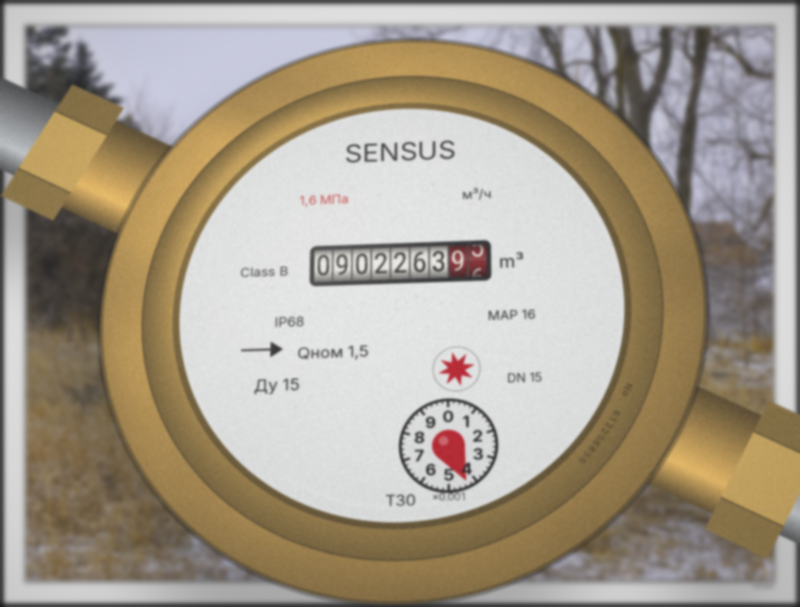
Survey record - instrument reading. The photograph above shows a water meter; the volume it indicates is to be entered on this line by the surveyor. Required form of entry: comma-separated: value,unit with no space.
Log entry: 902263.954,m³
